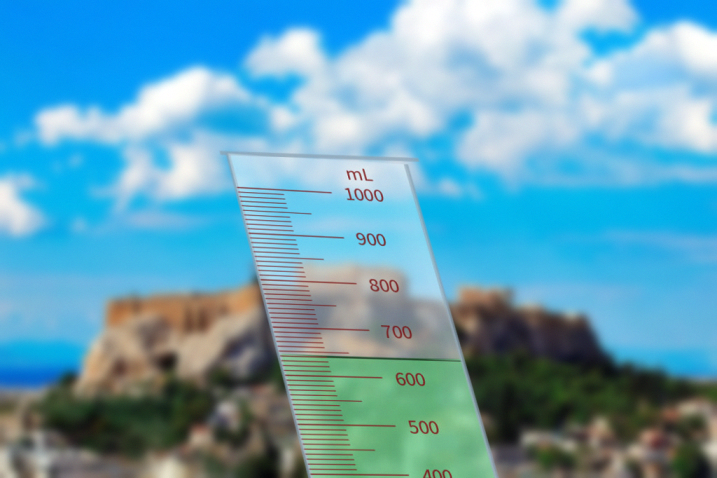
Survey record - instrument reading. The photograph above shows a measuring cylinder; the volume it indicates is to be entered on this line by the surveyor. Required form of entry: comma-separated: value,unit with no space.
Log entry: 640,mL
